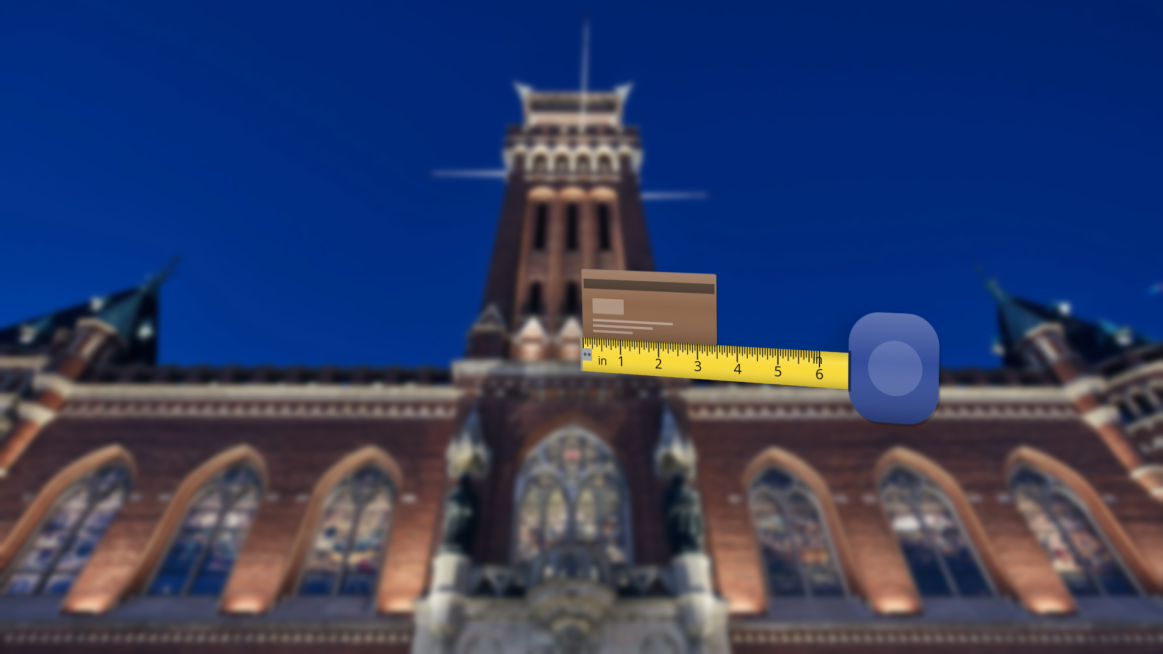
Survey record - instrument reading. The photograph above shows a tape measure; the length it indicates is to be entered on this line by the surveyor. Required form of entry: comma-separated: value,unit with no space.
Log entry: 3.5,in
